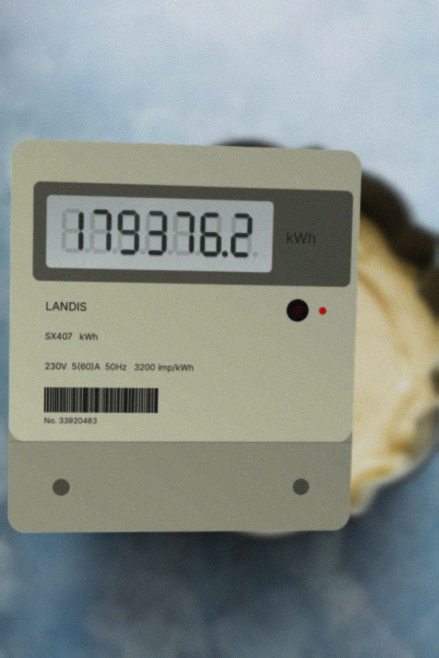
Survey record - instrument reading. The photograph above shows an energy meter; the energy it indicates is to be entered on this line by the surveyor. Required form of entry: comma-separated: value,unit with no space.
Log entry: 179376.2,kWh
